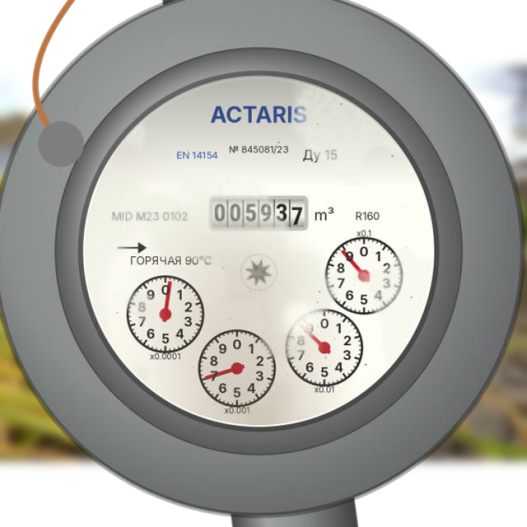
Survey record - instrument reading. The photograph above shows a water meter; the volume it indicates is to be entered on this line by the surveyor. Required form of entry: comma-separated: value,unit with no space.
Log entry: 5936.8870,m³
